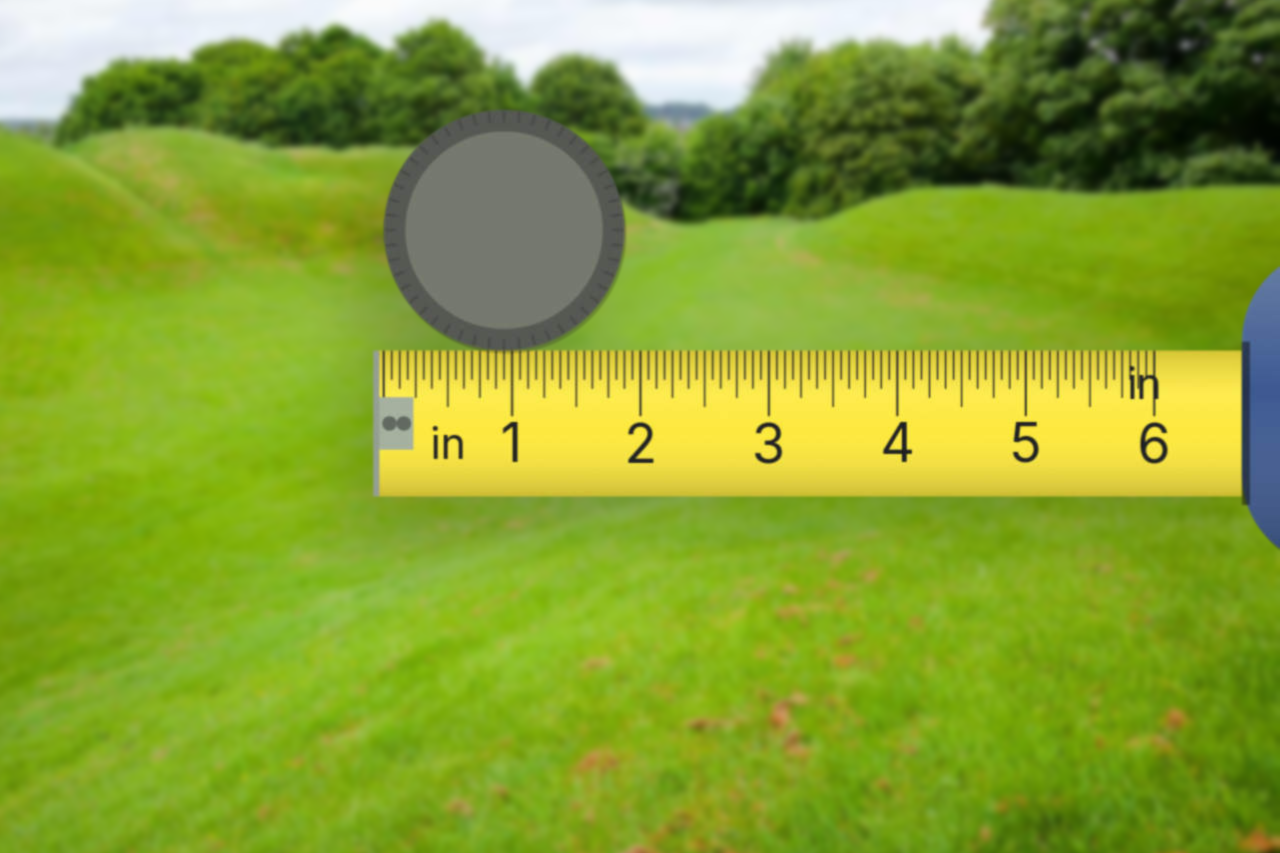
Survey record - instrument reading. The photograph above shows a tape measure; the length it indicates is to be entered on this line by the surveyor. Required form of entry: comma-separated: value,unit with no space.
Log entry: 1.875,in
